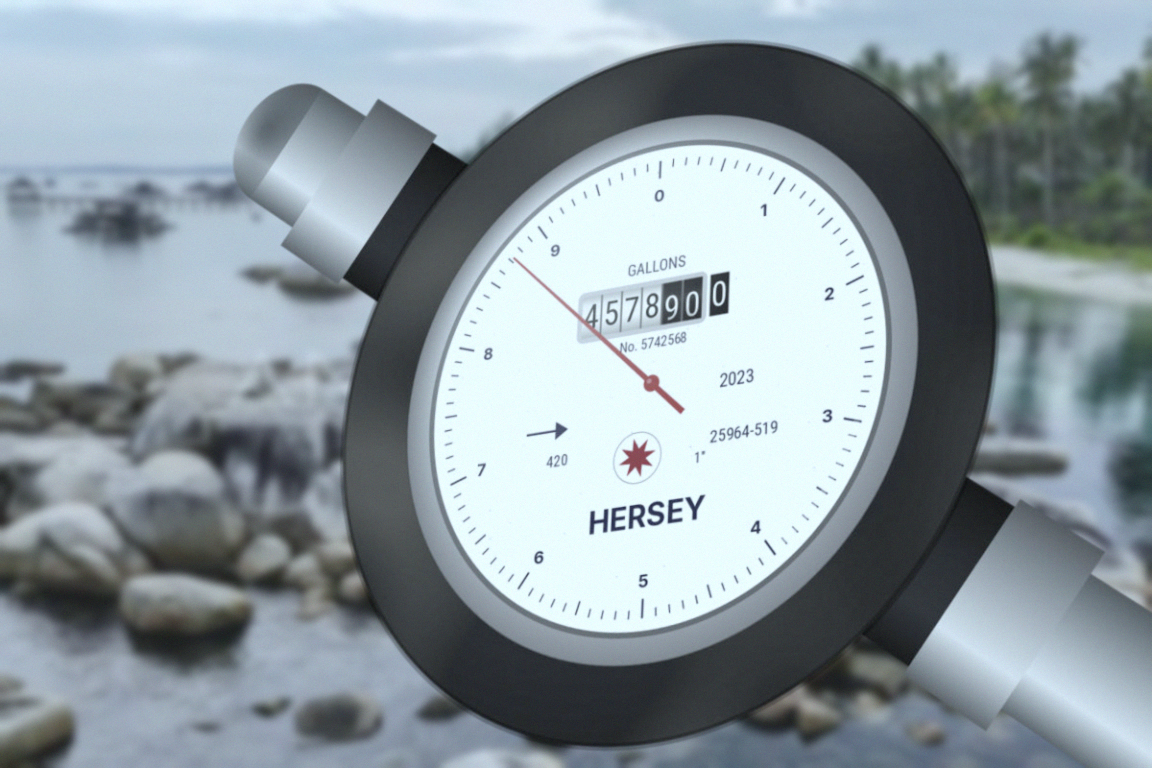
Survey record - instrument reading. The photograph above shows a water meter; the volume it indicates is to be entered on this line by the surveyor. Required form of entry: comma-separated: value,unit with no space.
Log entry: 4578898.7,gal
